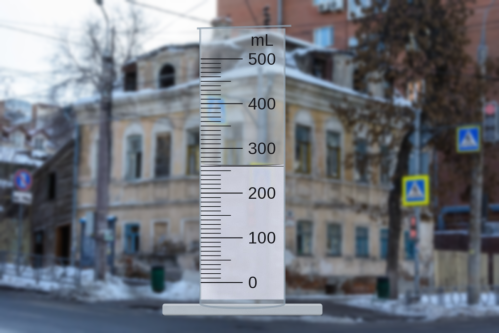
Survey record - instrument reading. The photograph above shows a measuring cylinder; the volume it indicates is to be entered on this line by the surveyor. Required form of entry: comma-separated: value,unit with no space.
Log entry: 260,mL
